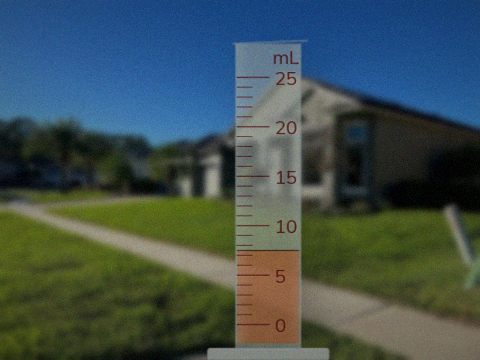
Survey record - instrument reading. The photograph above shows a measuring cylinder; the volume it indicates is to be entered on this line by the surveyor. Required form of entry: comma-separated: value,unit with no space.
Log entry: 7.5,mL
